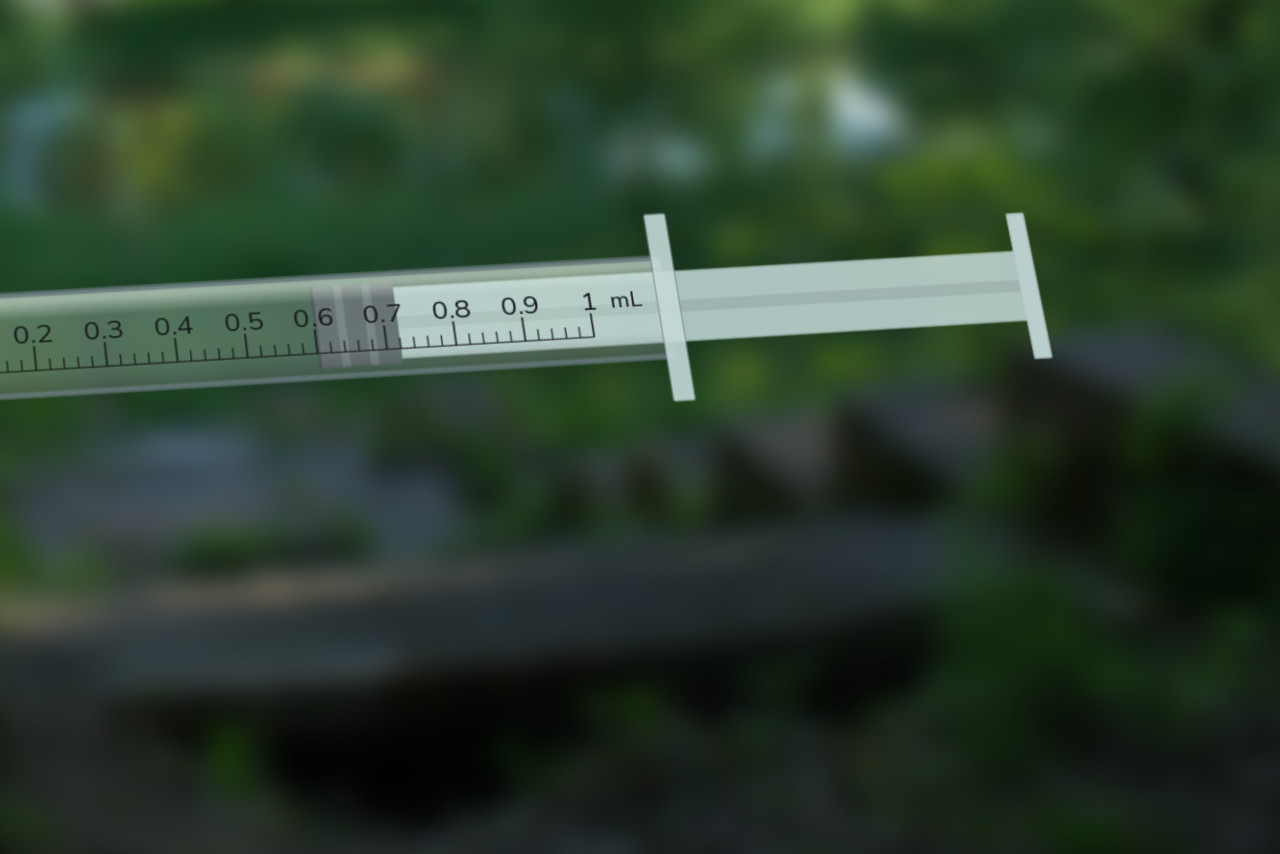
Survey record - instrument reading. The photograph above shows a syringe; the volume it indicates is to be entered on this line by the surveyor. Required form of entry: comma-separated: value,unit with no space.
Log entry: 0.6,mL
